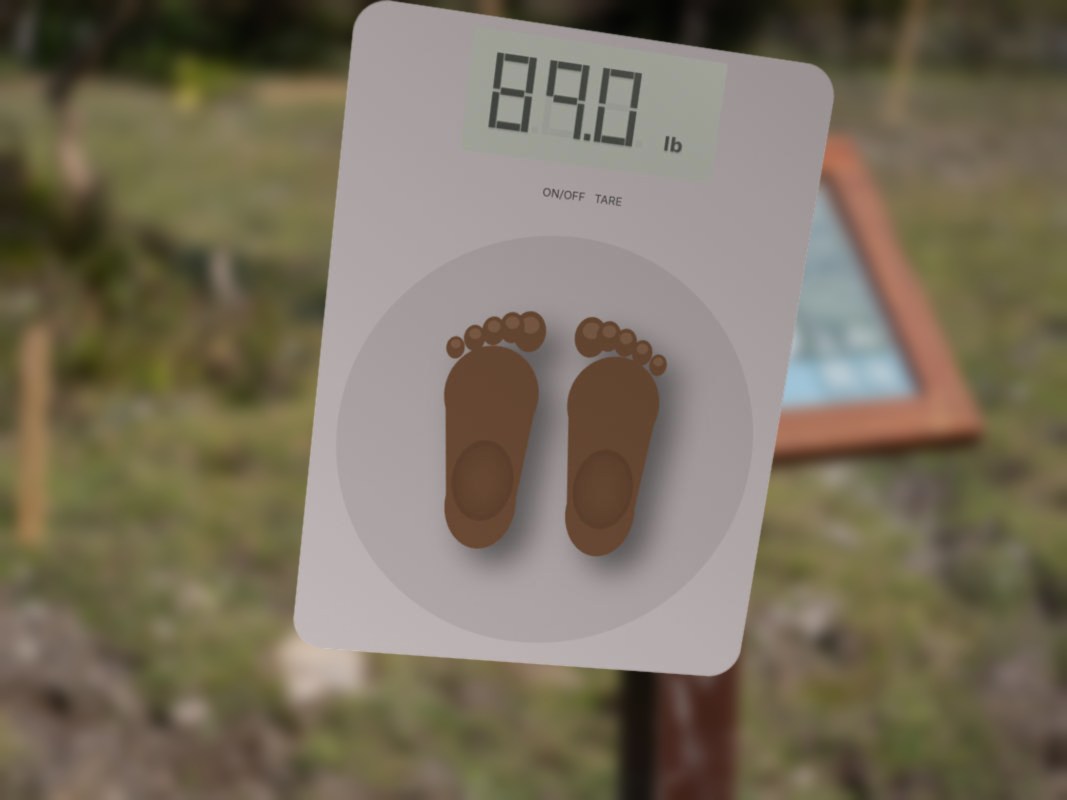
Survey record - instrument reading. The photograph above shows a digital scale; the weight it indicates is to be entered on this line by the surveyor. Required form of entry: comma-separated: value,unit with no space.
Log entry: 89.0,lb
